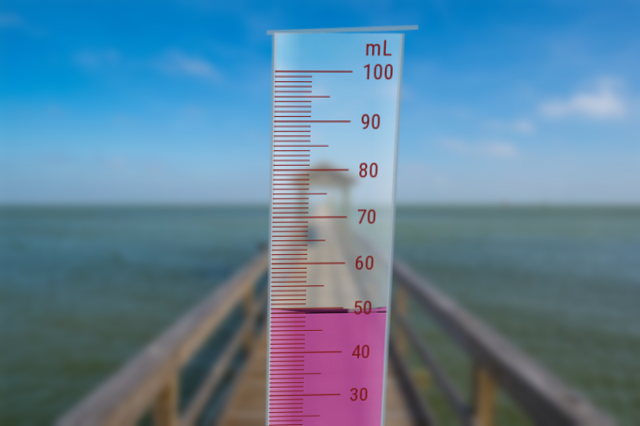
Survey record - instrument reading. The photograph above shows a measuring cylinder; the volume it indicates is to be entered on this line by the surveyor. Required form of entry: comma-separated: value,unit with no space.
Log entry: 49,mL
